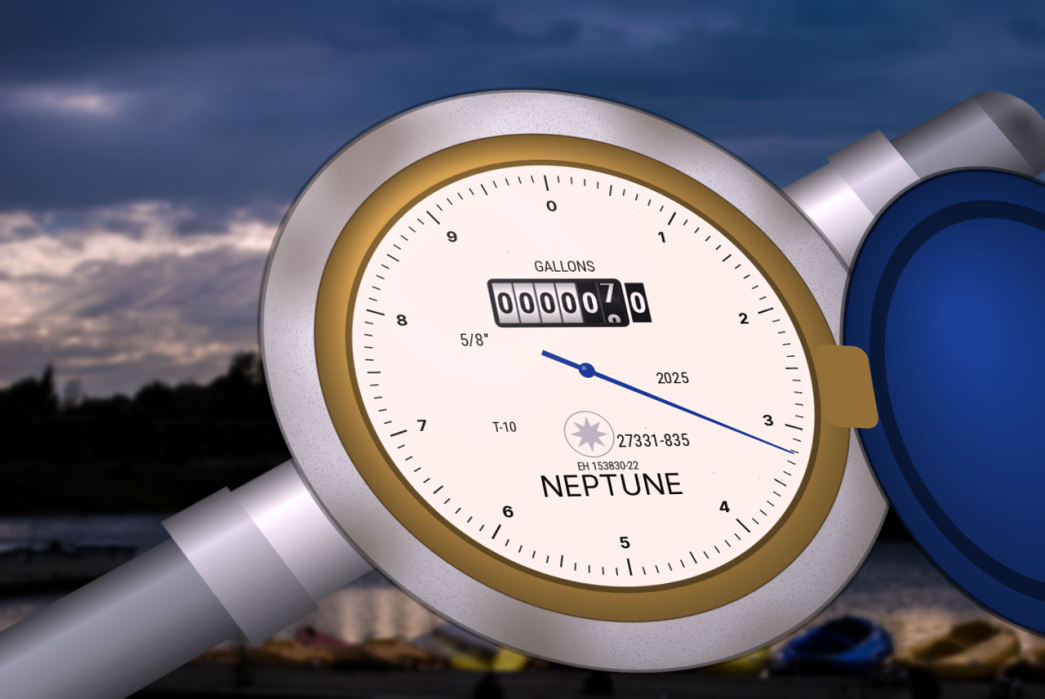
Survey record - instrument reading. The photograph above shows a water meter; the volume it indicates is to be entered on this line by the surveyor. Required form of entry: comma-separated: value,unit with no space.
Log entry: 73.2,gal
